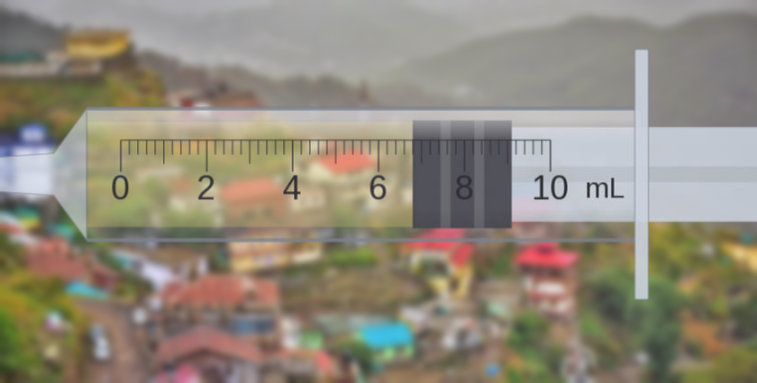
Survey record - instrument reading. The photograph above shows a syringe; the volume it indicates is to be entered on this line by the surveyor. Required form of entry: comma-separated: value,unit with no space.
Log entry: 6.8,mL
